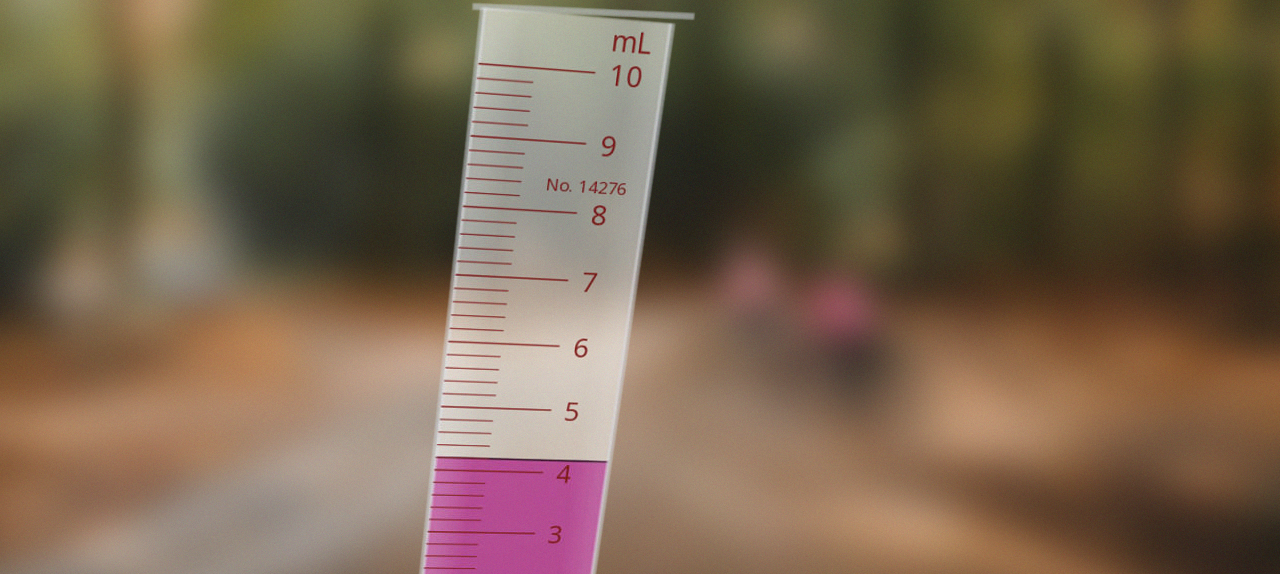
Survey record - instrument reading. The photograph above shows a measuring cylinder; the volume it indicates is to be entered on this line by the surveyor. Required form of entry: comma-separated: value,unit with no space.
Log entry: 4.2,mL
